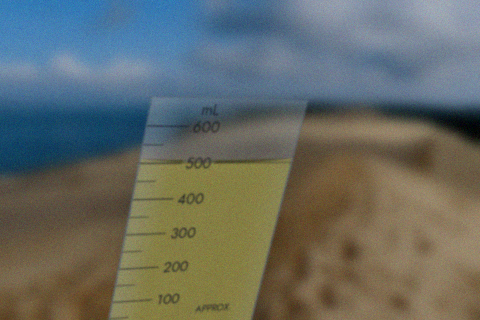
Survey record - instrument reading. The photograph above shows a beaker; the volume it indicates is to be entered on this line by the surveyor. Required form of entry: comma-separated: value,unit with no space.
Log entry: 500,mL
